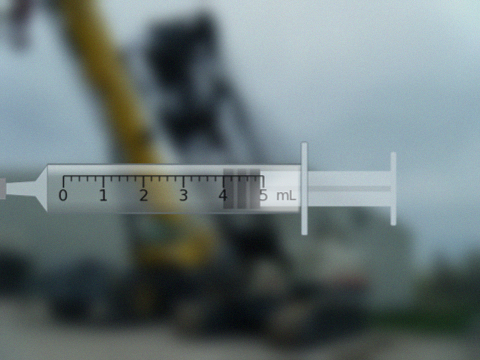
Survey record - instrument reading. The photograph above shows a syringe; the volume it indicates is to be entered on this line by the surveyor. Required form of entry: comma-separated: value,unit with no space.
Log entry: 4,mL
